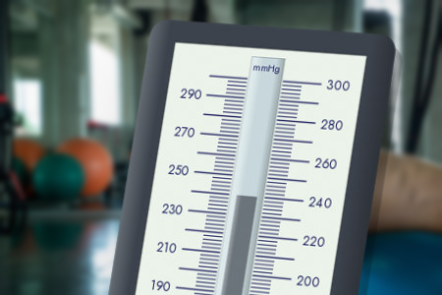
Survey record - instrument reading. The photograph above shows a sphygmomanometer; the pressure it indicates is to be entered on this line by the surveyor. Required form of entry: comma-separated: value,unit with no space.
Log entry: 240,mmHg
